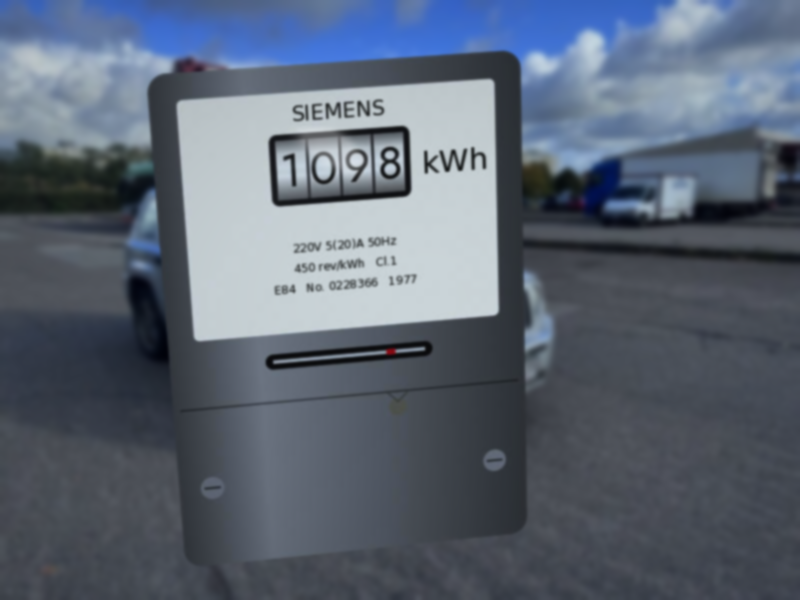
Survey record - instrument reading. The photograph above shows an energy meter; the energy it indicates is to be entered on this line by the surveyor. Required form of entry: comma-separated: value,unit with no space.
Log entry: 1098,kWh
